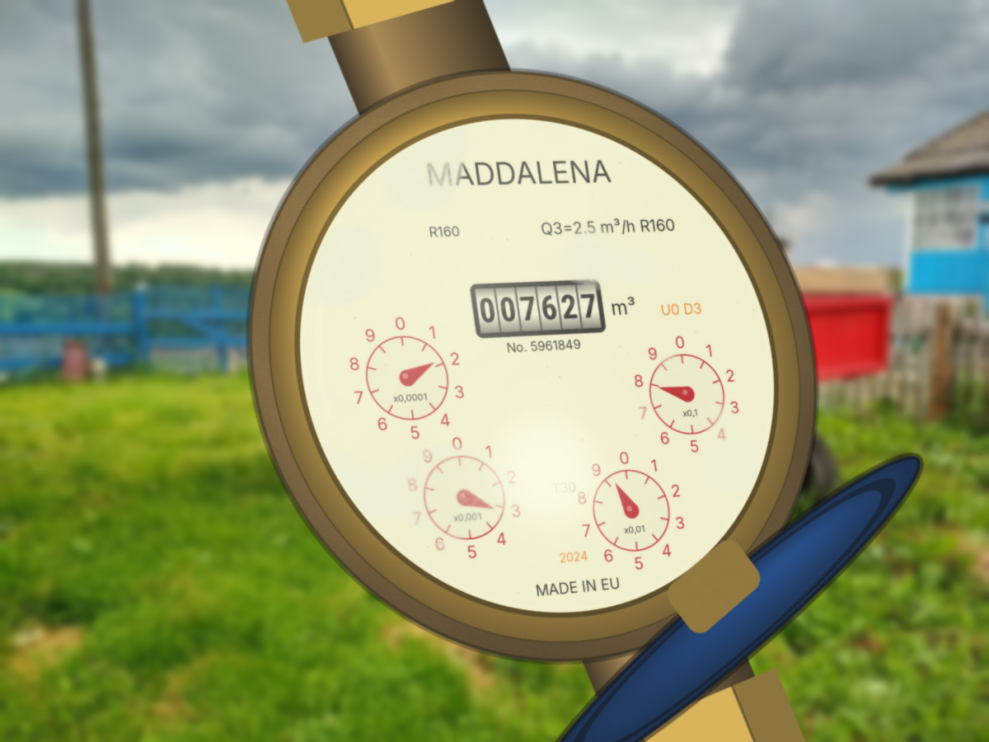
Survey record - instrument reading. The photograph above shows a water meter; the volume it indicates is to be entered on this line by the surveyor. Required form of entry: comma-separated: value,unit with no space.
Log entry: 7627.7931,m³
